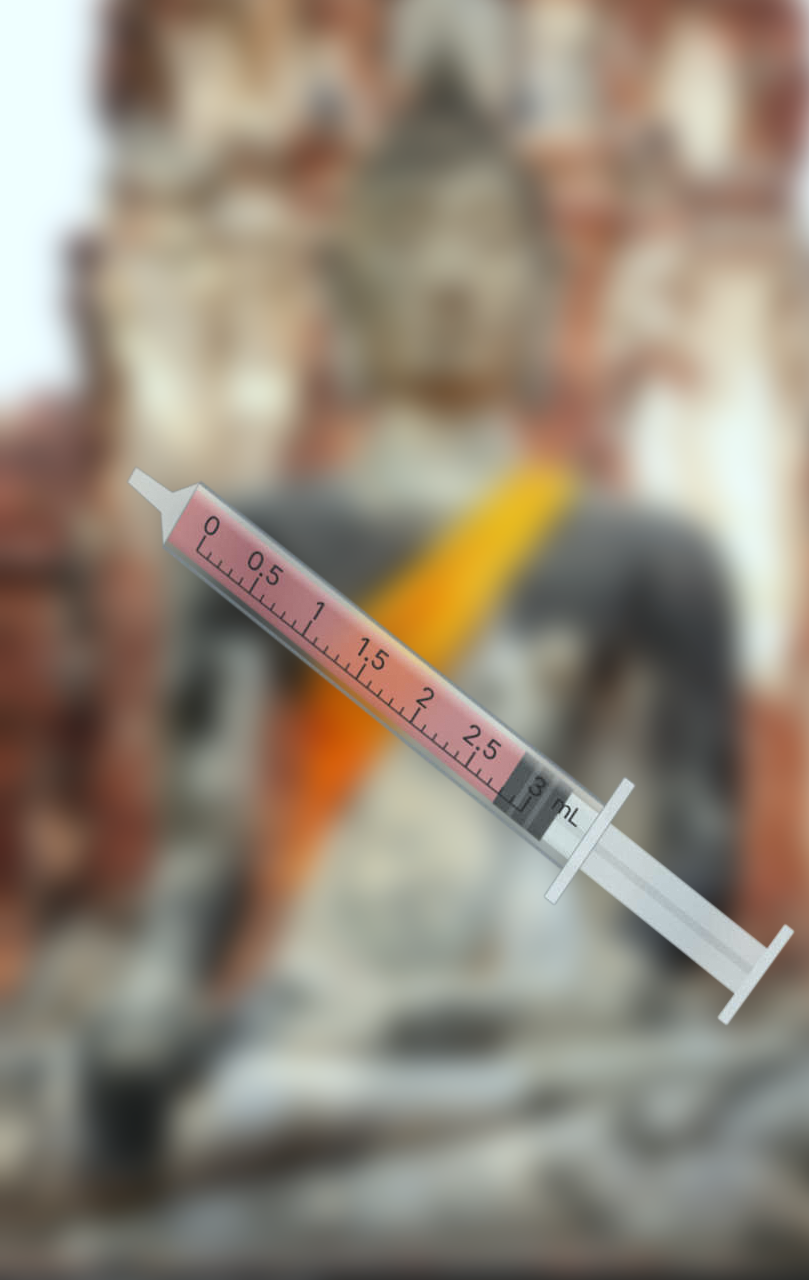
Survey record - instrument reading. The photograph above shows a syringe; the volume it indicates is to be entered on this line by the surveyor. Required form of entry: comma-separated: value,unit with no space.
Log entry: 2.8,mL
